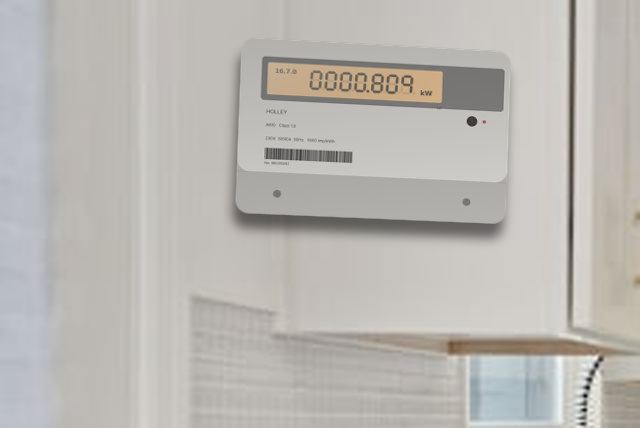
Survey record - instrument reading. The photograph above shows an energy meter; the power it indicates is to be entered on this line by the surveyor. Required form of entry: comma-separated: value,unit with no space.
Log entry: 0.809,kW
